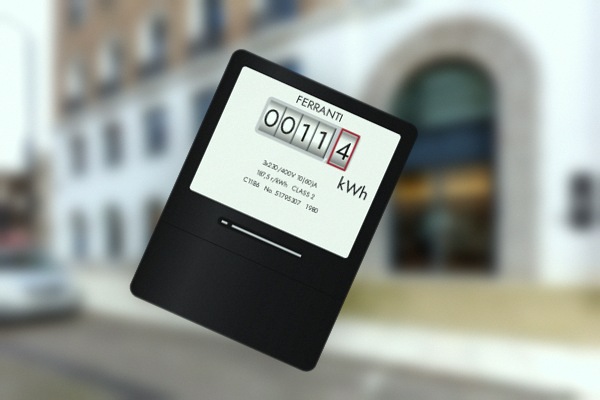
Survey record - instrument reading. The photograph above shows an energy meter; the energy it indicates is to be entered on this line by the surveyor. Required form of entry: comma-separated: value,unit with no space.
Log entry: 11.4,kWh
